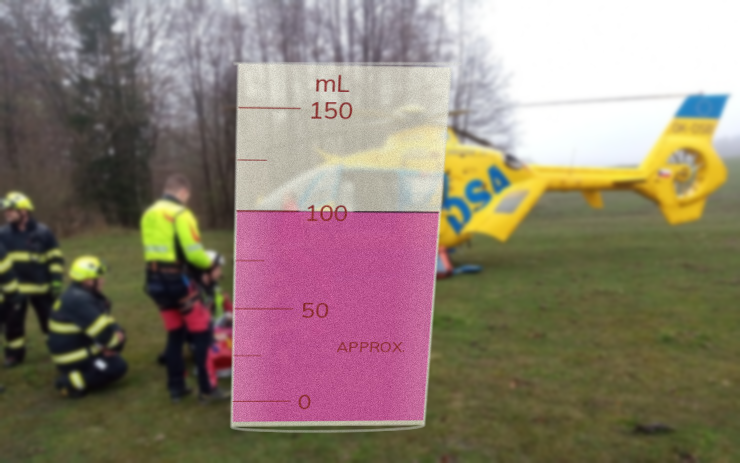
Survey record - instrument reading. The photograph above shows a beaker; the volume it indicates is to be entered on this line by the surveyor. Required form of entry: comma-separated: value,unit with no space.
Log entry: 100,mL
